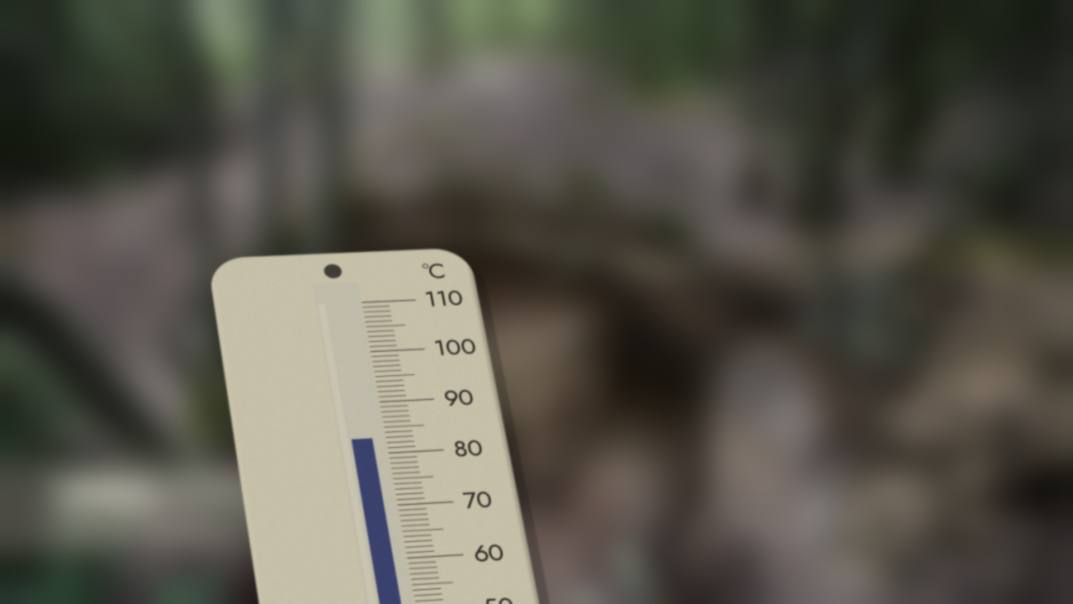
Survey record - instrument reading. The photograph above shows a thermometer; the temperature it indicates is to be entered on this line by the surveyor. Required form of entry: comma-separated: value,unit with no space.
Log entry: 83,°C
